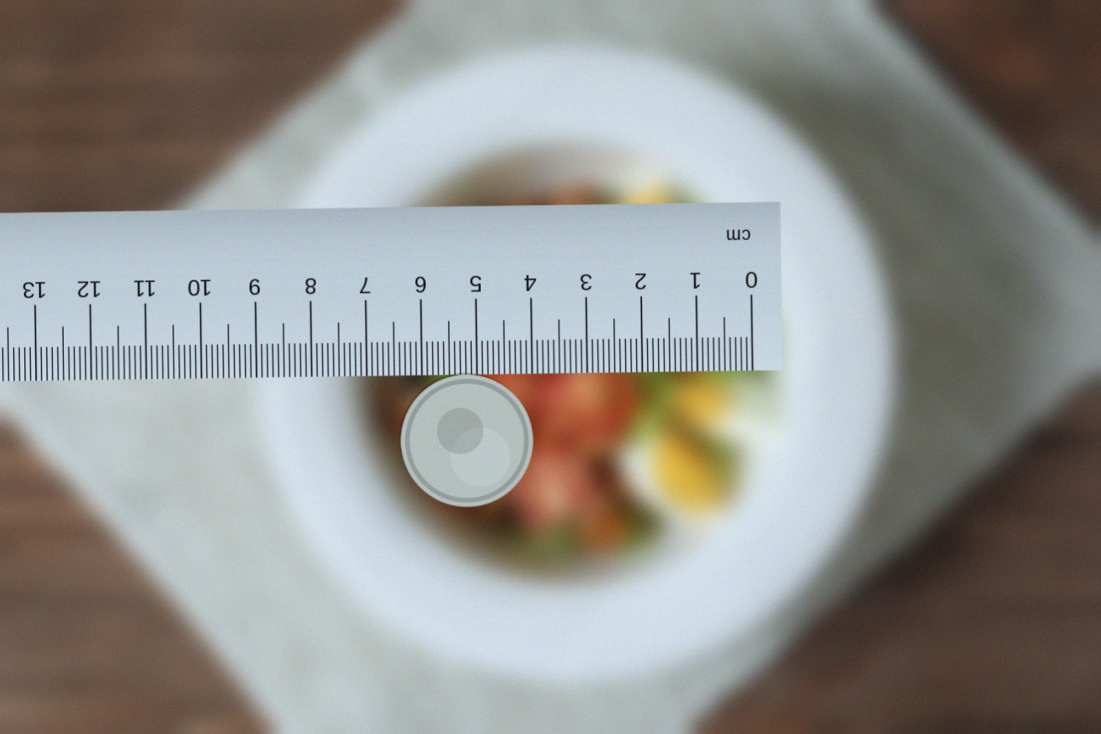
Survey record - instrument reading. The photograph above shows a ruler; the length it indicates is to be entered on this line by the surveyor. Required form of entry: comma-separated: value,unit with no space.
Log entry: 2.4,cm
